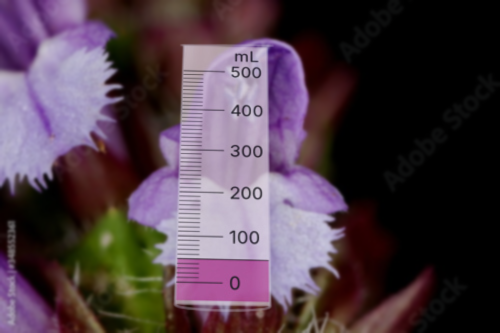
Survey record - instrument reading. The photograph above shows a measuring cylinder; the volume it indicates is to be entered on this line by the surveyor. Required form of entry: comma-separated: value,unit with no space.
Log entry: 50,mL
